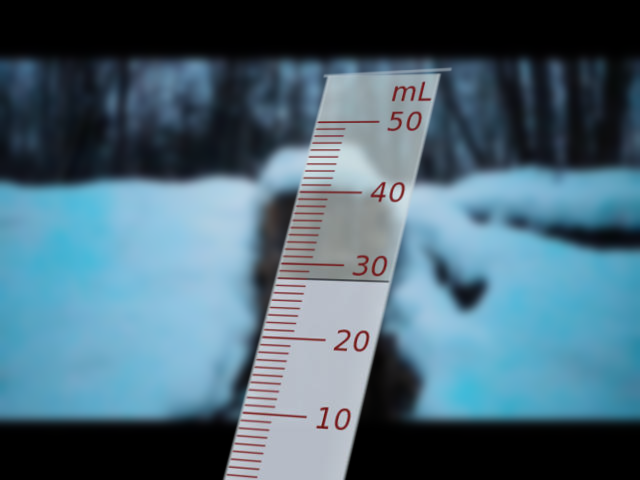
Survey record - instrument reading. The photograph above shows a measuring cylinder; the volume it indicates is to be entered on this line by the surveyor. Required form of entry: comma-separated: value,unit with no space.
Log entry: 28,mL
